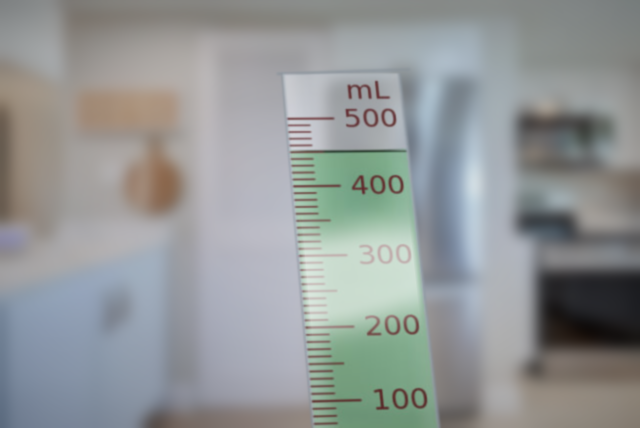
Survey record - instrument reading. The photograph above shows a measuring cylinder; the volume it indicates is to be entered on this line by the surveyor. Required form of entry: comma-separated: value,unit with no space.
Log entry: 450,mL
